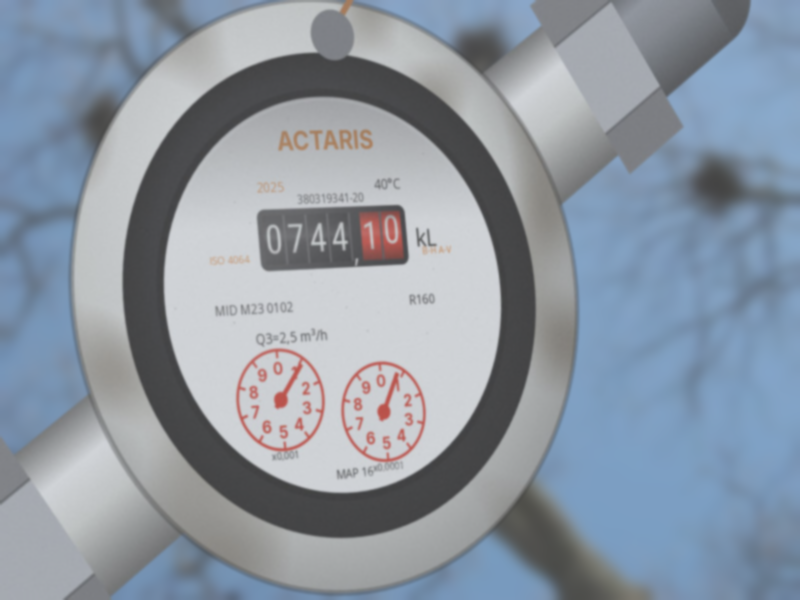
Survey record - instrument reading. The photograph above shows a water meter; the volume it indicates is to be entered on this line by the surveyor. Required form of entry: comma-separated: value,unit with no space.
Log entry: 744.1010,kL
